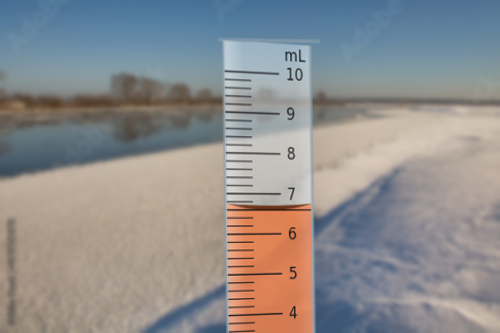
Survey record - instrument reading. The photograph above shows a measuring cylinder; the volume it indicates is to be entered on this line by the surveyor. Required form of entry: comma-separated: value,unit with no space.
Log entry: 6.6,mL
